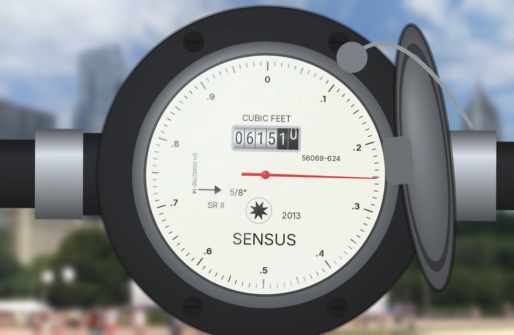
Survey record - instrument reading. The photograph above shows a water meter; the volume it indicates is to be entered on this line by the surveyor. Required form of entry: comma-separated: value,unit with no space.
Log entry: 61510.25,ft³
